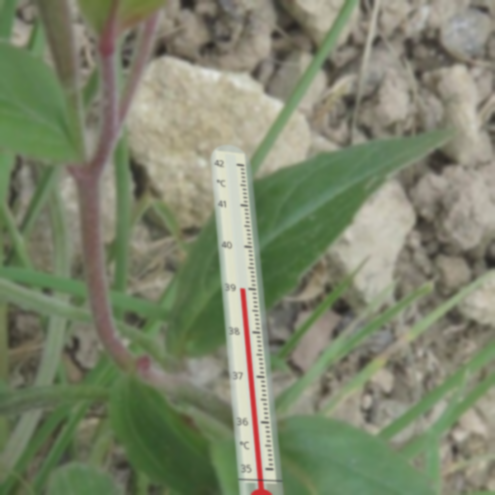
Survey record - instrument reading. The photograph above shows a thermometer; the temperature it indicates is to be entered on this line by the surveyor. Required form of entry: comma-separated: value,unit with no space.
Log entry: 39,°C
